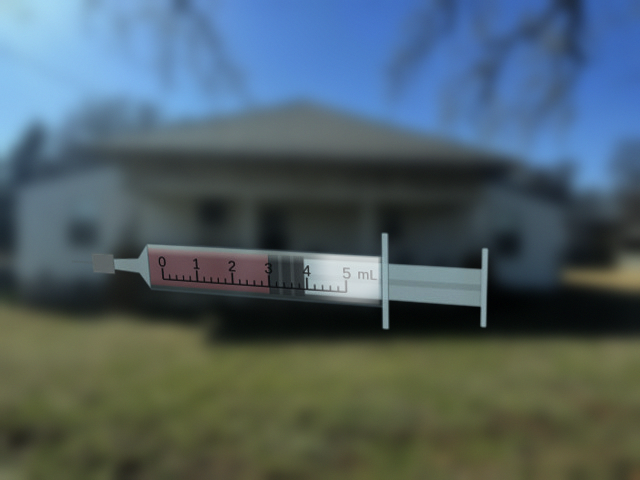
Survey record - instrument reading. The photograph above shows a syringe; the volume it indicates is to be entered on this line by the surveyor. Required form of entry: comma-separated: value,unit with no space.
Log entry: 3,mL
